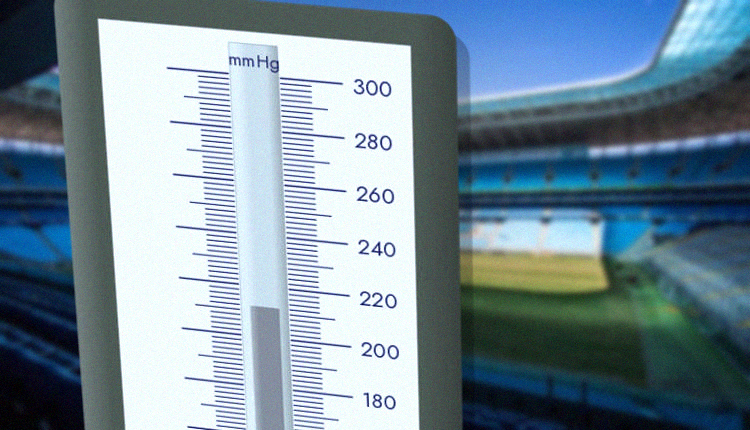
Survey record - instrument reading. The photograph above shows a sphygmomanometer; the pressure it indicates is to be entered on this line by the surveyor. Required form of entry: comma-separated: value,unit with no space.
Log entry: 212,mmHg
